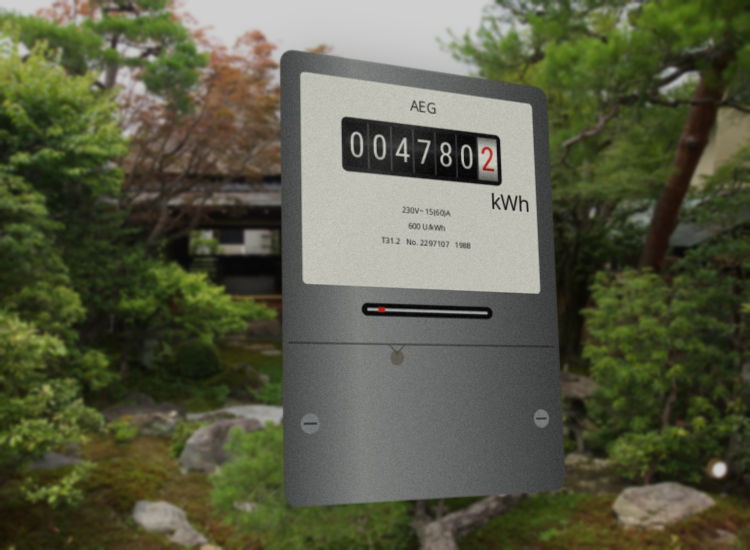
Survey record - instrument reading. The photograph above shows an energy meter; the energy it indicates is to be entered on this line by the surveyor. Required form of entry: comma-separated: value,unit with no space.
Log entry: 4780.2,kWh
